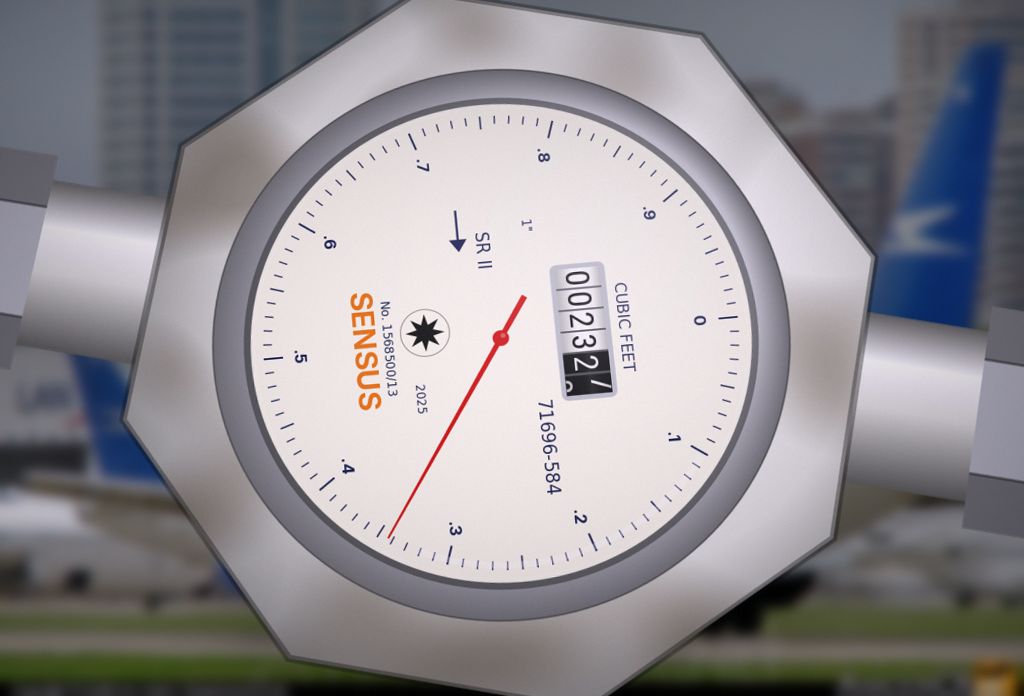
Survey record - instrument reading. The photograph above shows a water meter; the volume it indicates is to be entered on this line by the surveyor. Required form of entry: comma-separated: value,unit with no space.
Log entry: 2327.34,ft³
